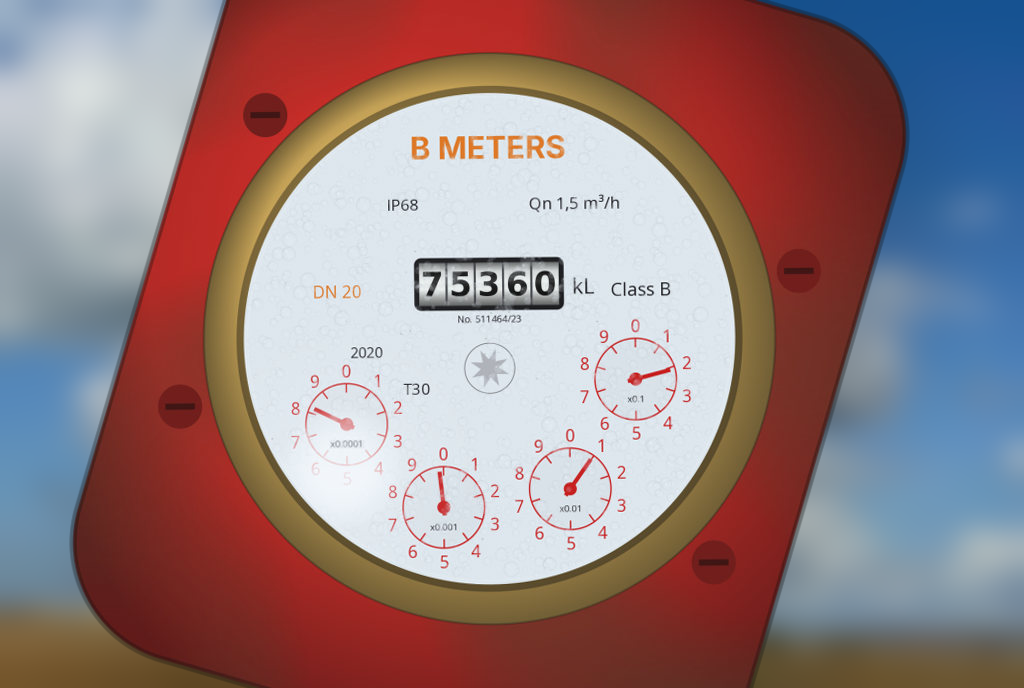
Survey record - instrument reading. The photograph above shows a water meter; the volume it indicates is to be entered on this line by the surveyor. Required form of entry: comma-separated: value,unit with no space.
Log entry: 75360.2098,kL
